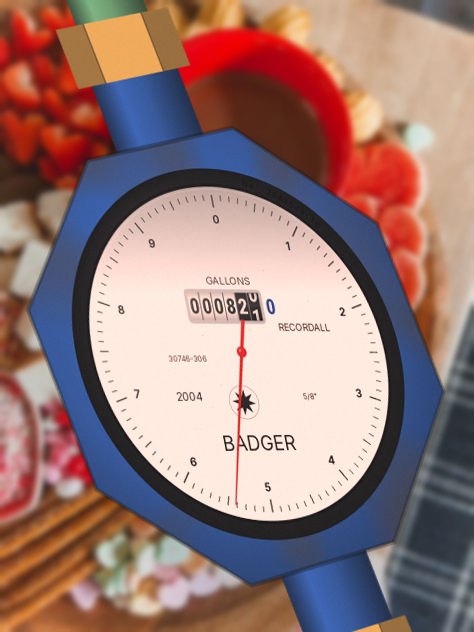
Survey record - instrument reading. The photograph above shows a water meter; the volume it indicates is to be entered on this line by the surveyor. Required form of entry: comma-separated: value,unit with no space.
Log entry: 8205.4,gal
